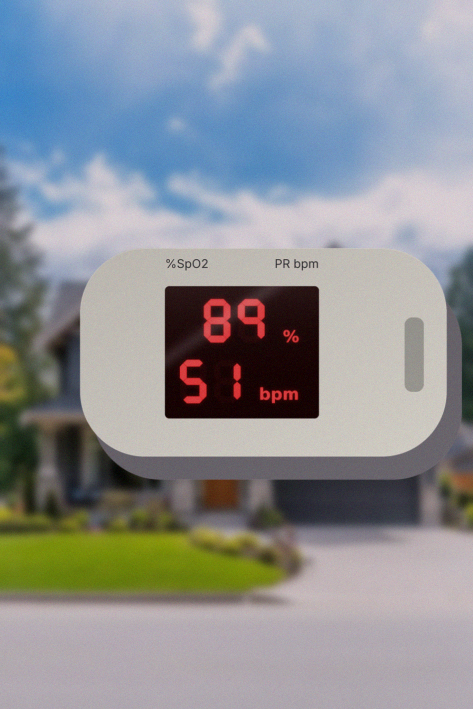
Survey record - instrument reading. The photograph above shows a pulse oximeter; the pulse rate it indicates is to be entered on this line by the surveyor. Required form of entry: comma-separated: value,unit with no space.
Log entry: 51,bpm
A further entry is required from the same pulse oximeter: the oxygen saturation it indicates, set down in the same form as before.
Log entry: 89,%
